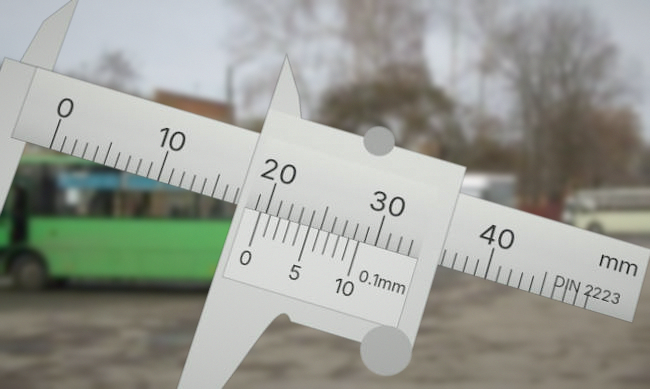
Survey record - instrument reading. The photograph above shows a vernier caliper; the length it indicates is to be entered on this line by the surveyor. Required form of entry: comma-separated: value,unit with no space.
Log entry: 19.5,mm
